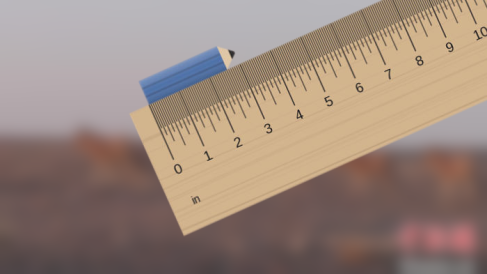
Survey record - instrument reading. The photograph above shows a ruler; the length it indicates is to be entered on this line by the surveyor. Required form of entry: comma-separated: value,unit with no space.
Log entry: 3,in
